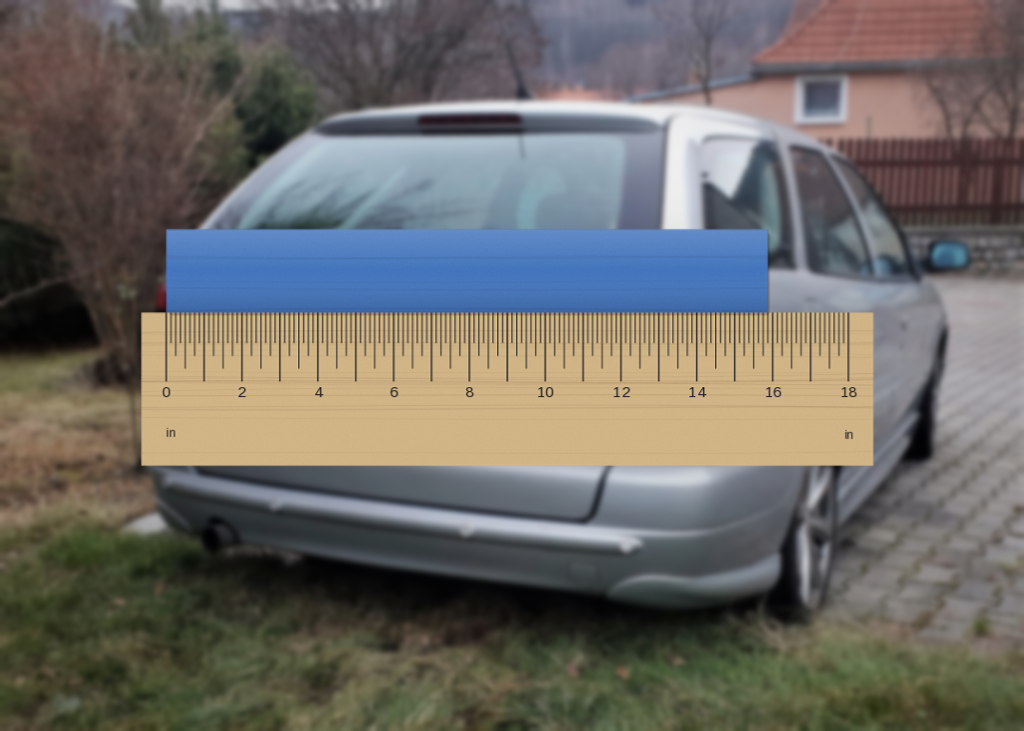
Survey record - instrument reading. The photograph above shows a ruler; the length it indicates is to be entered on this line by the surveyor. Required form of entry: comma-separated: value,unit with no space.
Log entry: 15.875,in
